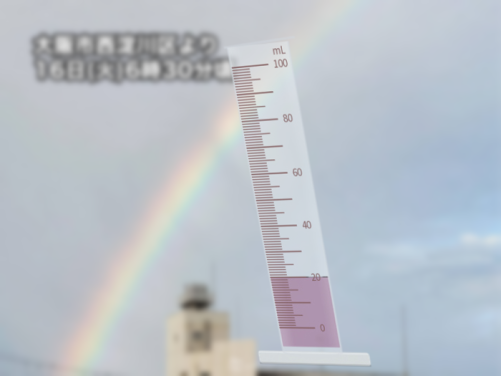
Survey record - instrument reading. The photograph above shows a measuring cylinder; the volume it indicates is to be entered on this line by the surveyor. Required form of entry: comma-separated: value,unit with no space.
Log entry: 20,mL
